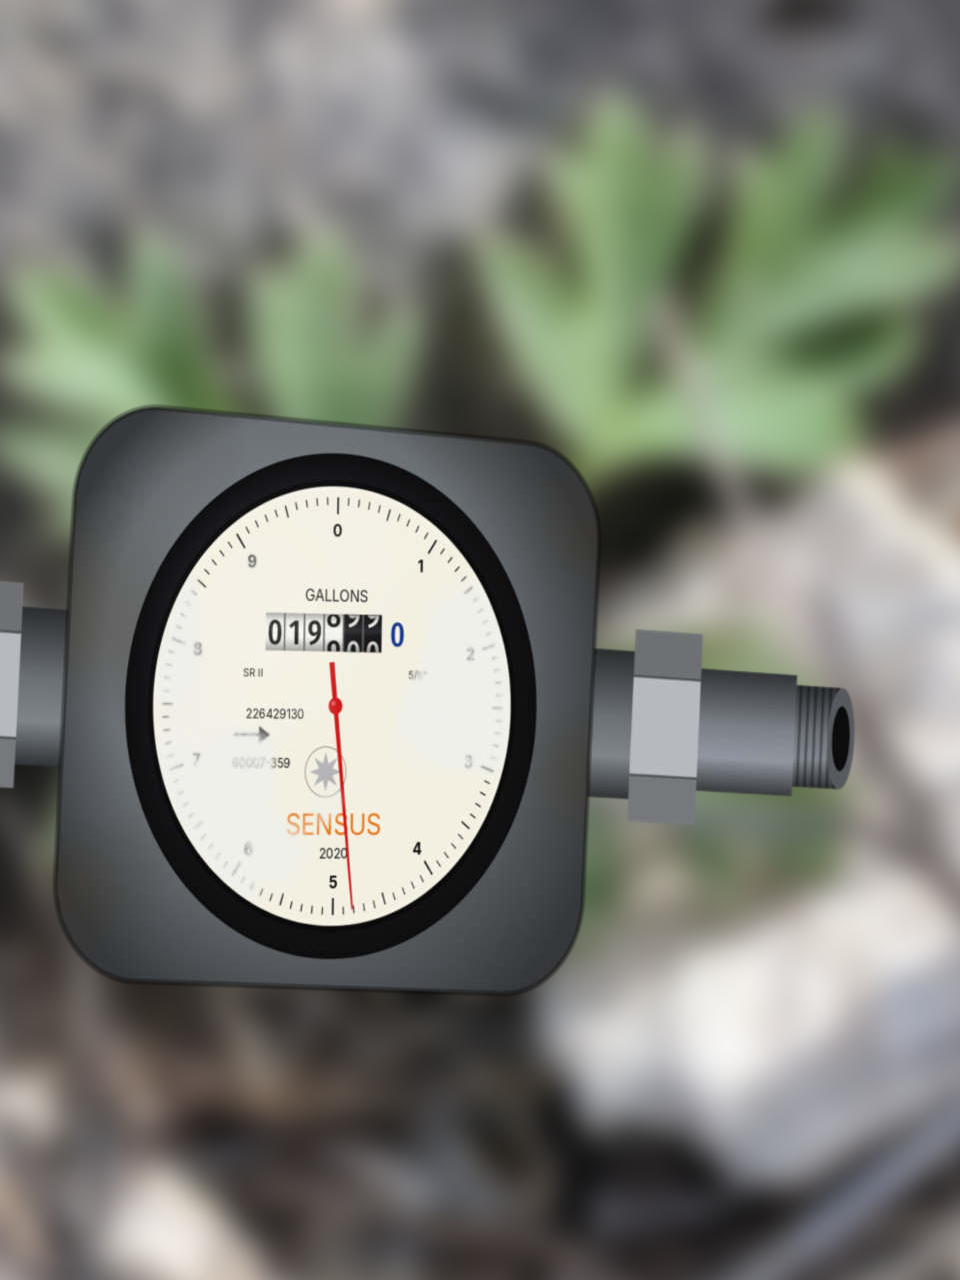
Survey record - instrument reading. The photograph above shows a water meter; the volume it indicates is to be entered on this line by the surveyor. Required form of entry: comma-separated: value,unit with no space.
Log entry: 198994.8,gal
